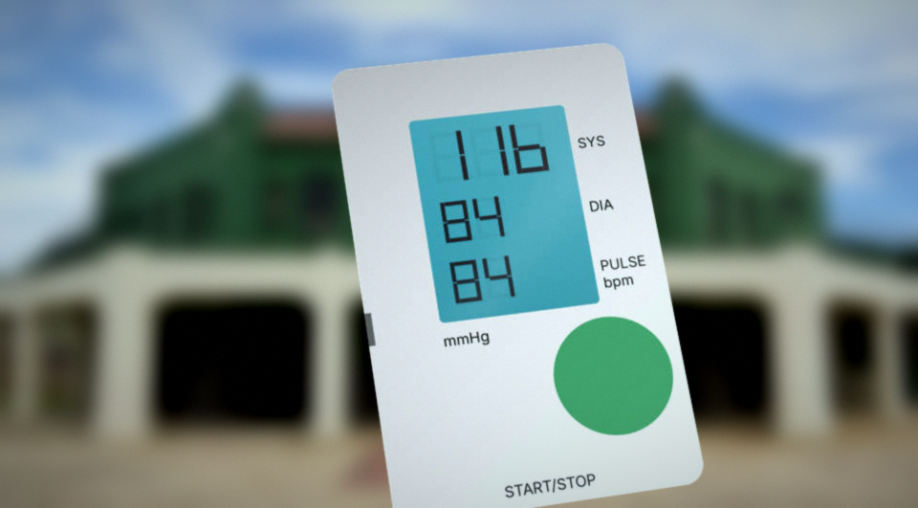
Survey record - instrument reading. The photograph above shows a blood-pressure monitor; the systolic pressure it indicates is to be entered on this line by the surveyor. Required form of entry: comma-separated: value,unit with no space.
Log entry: 116,mmHg
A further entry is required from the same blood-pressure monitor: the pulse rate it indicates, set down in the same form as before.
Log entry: 84,bpm
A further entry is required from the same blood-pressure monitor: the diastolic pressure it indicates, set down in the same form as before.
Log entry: 84,mmHg
